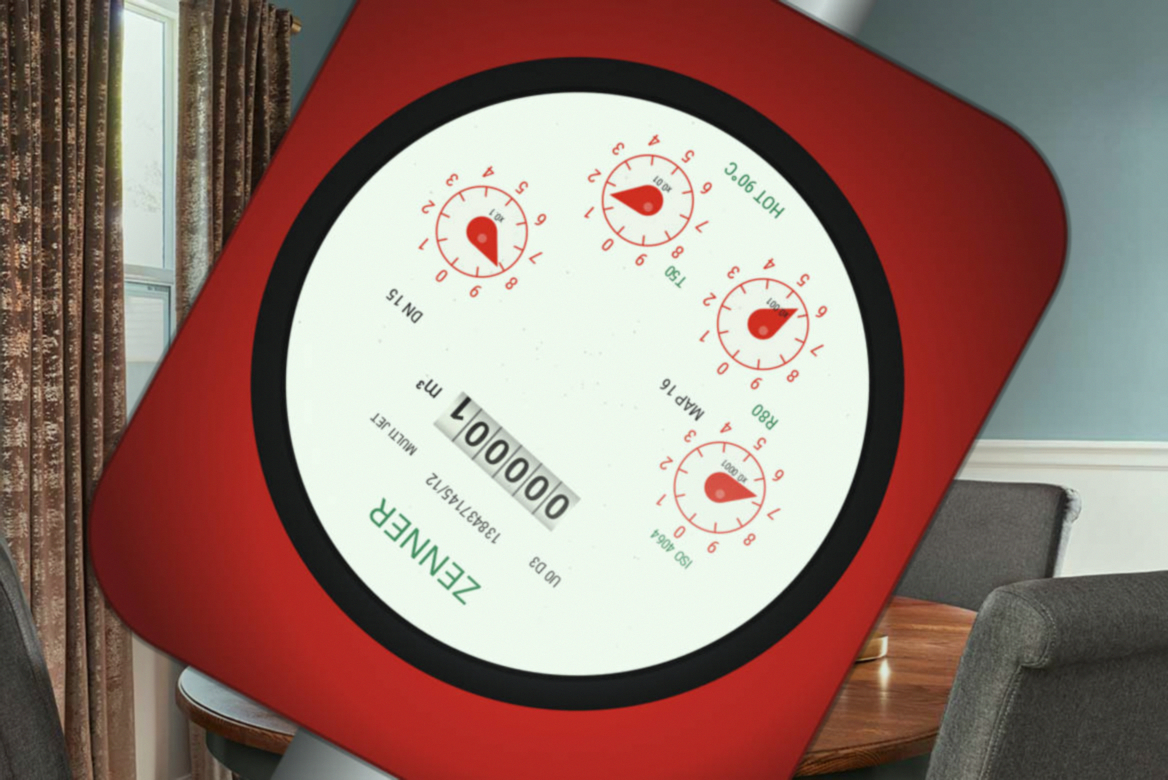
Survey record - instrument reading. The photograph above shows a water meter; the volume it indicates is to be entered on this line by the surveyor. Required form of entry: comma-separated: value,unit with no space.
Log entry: 0.8156,m³
